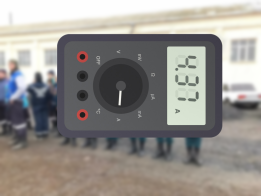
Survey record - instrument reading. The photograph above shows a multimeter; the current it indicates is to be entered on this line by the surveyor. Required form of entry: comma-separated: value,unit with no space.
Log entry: 4.37,A
